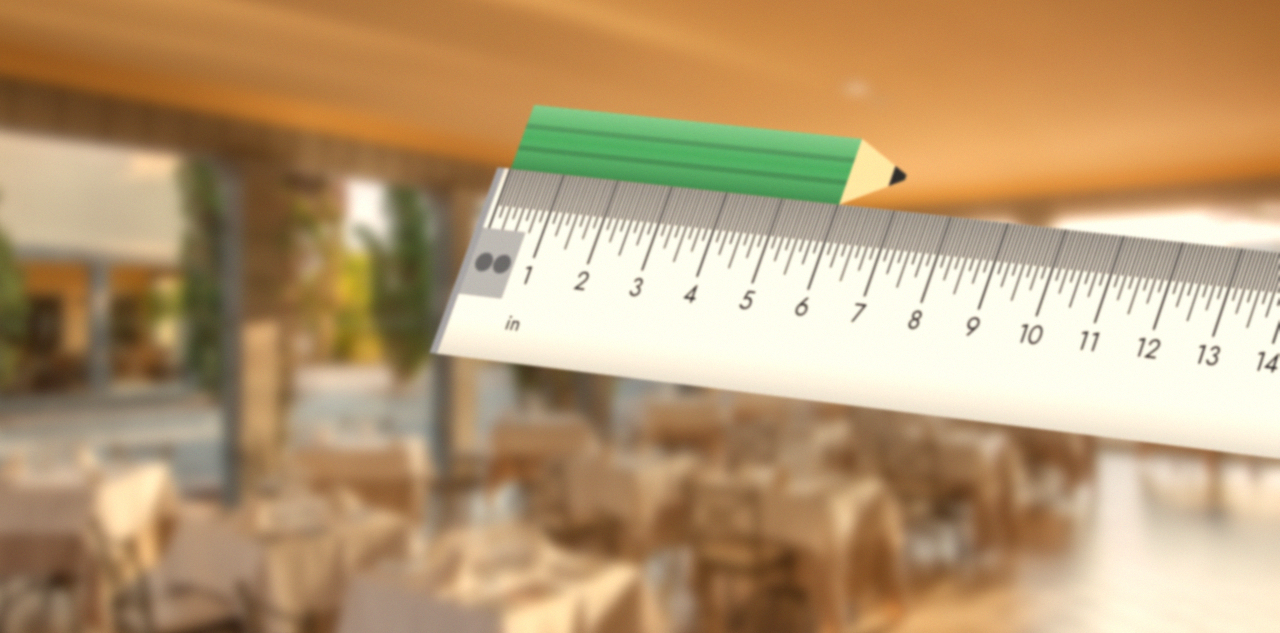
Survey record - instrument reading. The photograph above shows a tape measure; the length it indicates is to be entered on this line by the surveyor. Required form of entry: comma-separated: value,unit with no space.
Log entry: 7,in
